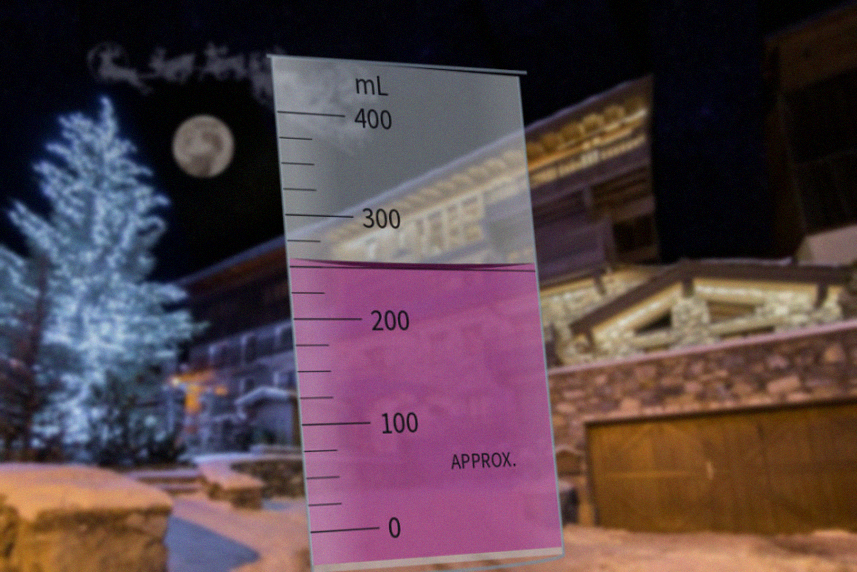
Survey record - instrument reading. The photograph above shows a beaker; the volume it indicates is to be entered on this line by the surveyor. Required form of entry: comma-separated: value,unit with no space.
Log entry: 250,mL
